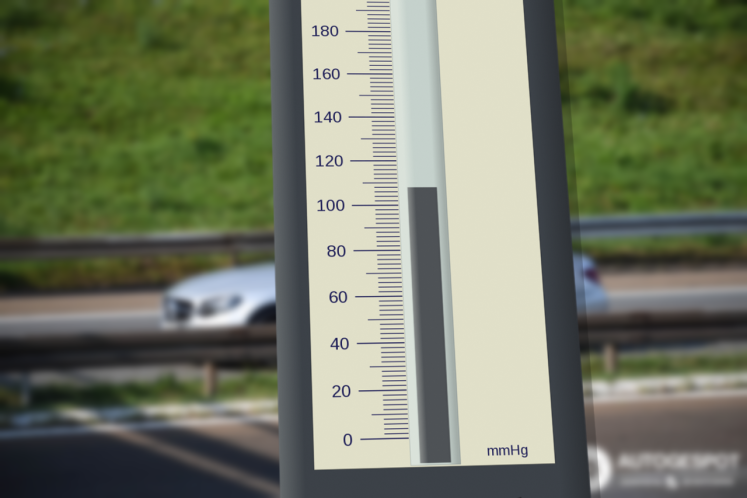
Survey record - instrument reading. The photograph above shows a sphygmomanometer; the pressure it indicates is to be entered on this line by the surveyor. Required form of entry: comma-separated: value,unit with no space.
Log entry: 108,mmHg
